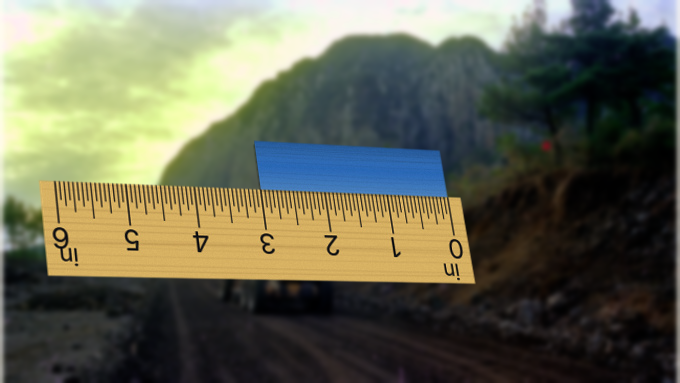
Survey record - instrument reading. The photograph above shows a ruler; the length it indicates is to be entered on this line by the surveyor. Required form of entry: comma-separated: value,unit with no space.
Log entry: 3,in
